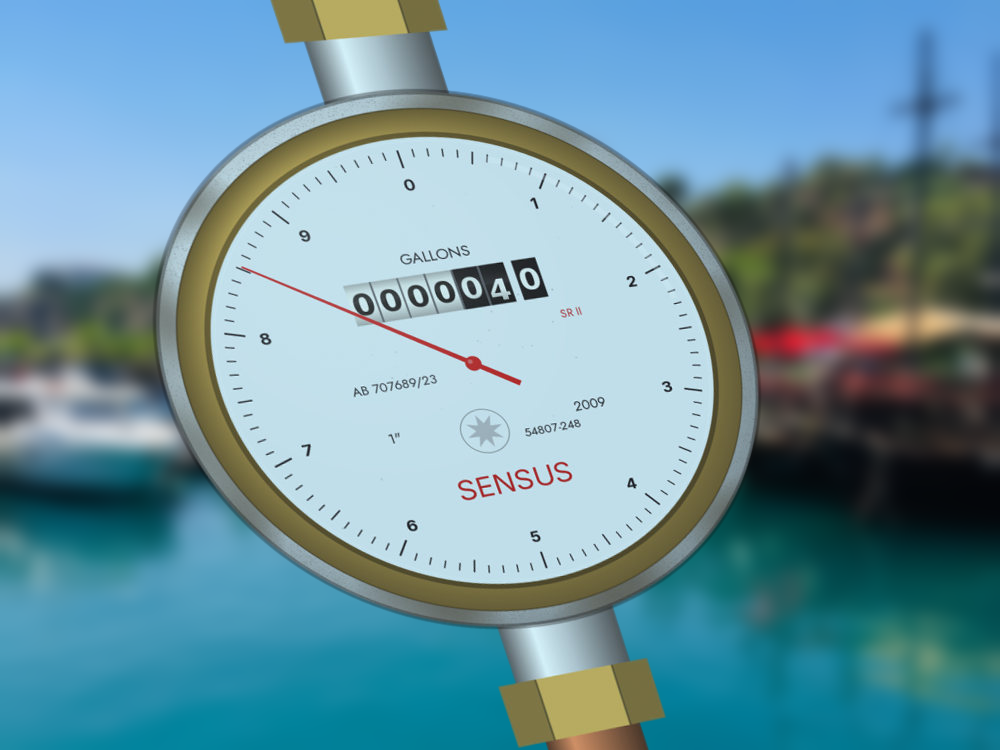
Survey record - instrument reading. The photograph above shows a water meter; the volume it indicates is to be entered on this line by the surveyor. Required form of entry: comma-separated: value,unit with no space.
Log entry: 38.5,gal
